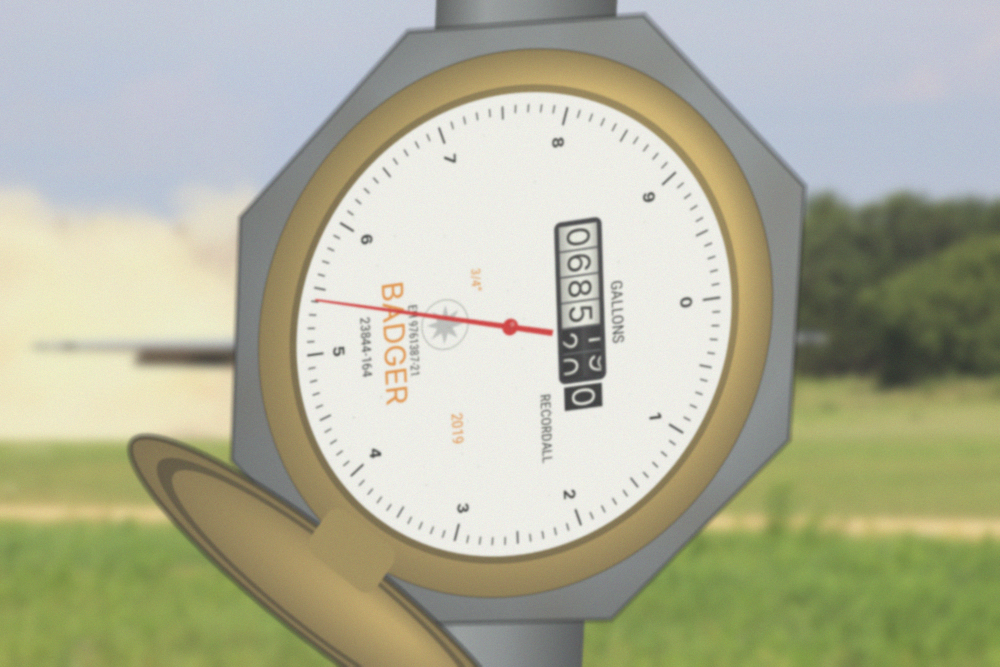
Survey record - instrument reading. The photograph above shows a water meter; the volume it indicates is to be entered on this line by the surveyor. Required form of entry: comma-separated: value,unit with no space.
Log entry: 685195.4,gal
